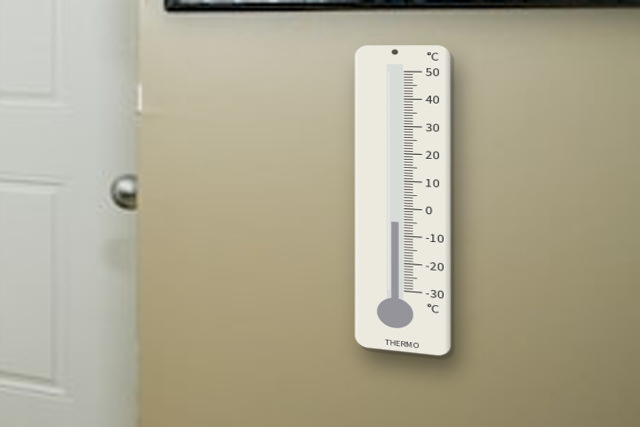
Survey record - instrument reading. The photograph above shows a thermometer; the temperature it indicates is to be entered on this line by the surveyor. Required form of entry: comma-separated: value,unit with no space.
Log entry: -5,°C
